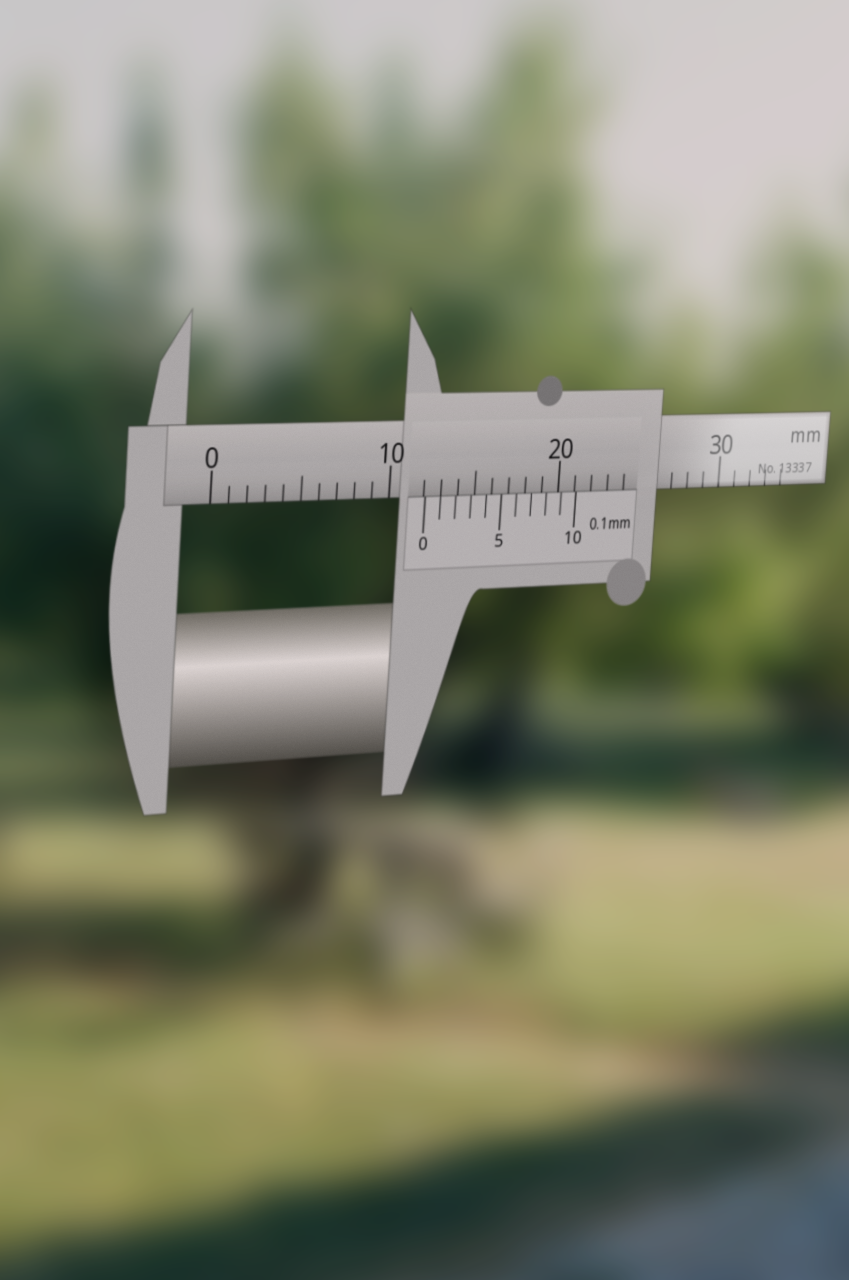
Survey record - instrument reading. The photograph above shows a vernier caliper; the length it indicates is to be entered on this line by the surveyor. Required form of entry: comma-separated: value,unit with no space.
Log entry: 12.1,mm
